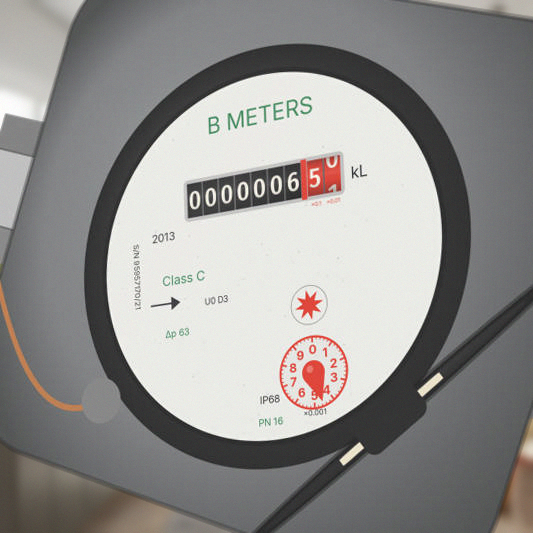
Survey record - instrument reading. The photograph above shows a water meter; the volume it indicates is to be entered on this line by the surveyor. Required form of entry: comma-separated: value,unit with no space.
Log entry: 6.504,kL
